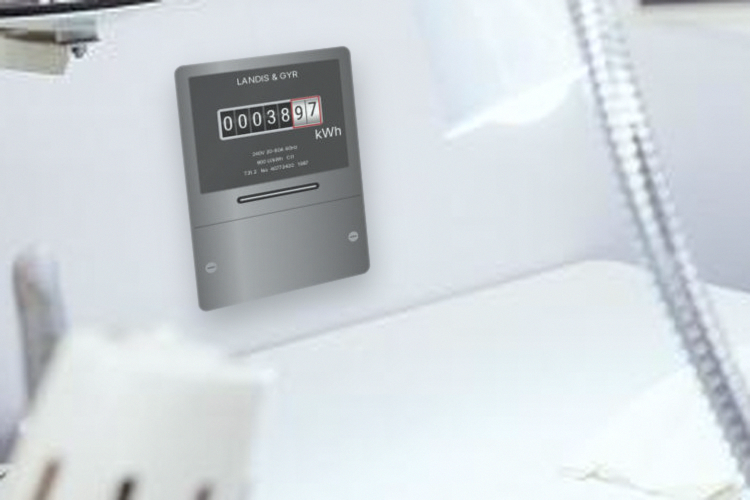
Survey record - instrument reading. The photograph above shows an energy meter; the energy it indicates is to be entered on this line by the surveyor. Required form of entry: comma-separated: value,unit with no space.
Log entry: 38.97,kWh
